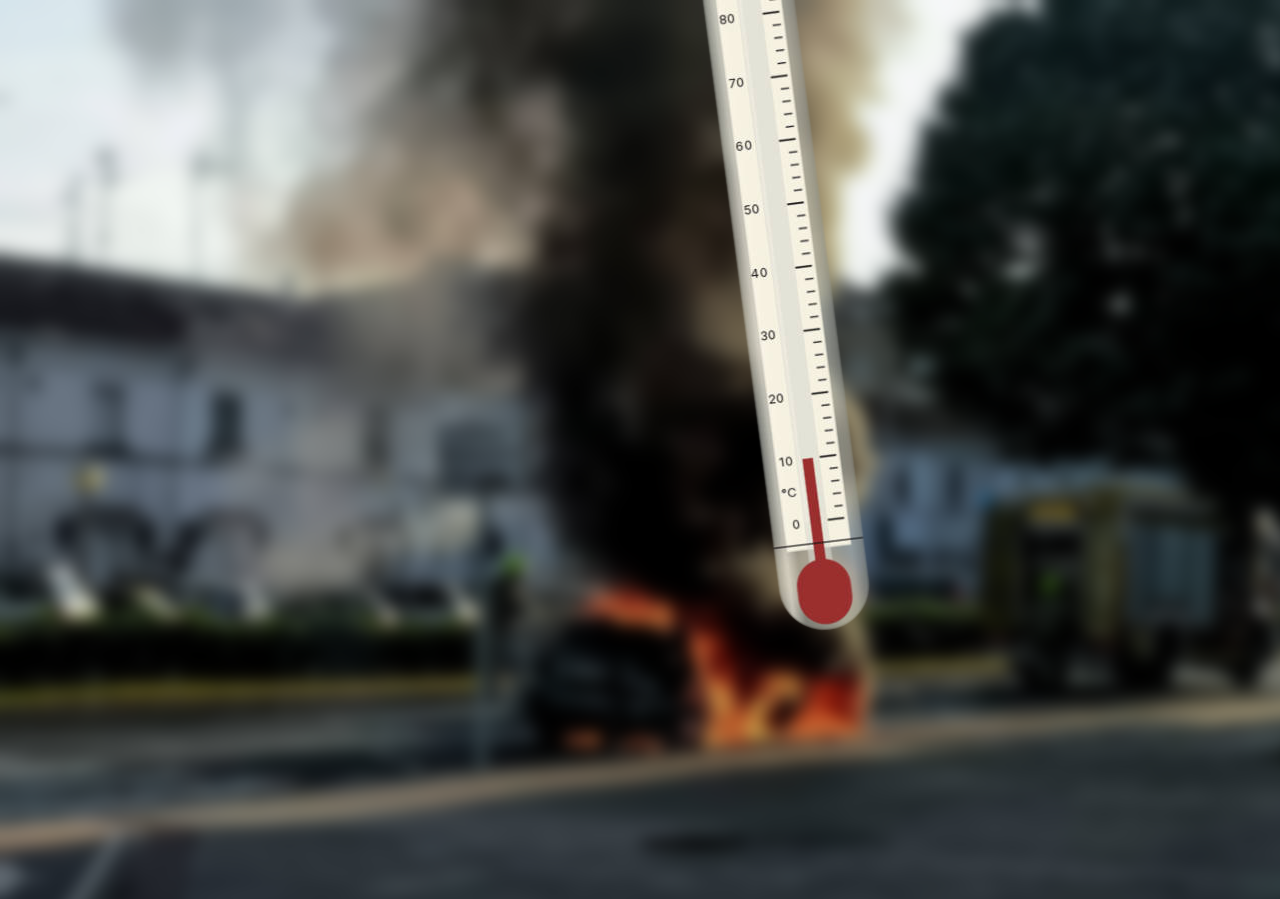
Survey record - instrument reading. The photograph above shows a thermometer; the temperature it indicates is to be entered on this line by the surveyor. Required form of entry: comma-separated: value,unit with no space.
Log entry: 10,°C
